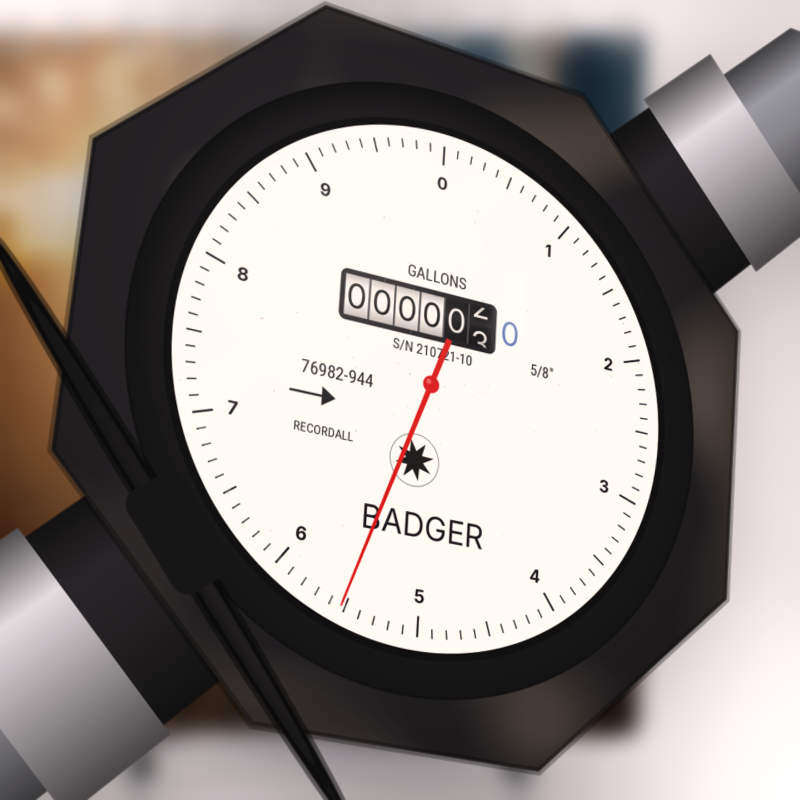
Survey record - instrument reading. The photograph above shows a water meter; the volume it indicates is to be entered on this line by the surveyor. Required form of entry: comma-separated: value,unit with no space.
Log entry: 25.5,gal
